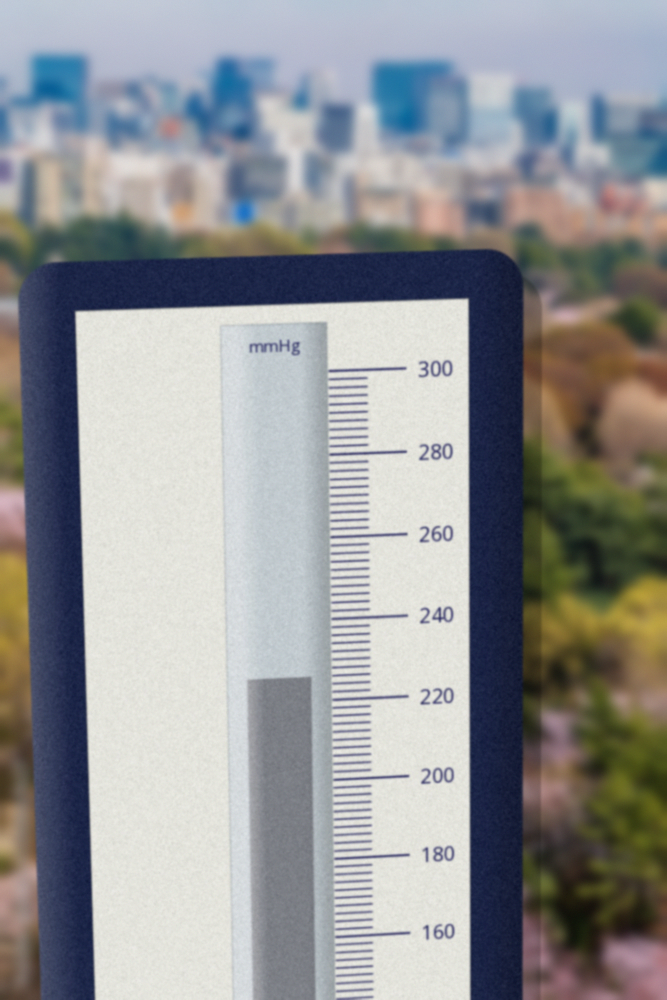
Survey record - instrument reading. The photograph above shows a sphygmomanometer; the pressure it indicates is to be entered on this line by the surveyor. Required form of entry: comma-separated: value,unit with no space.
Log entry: 226,mmHg
